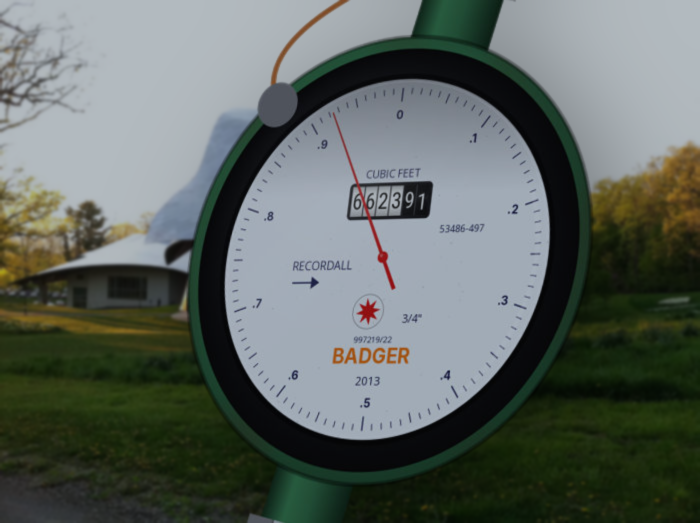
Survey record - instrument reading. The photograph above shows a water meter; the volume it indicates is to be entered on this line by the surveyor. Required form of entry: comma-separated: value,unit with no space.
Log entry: 662390.92,ft³
